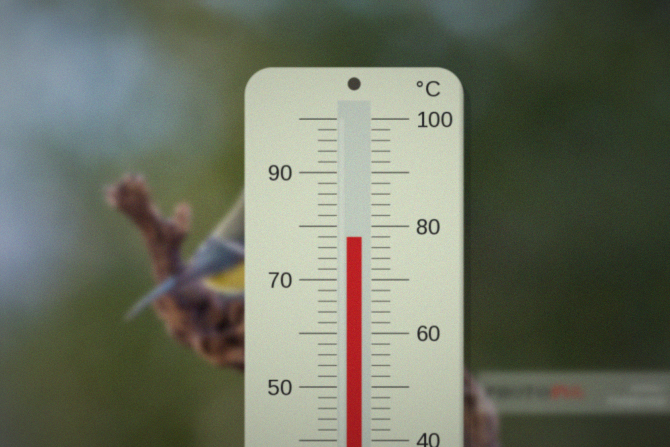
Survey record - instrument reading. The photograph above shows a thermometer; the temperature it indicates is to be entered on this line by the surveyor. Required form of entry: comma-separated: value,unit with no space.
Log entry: 78,°C
